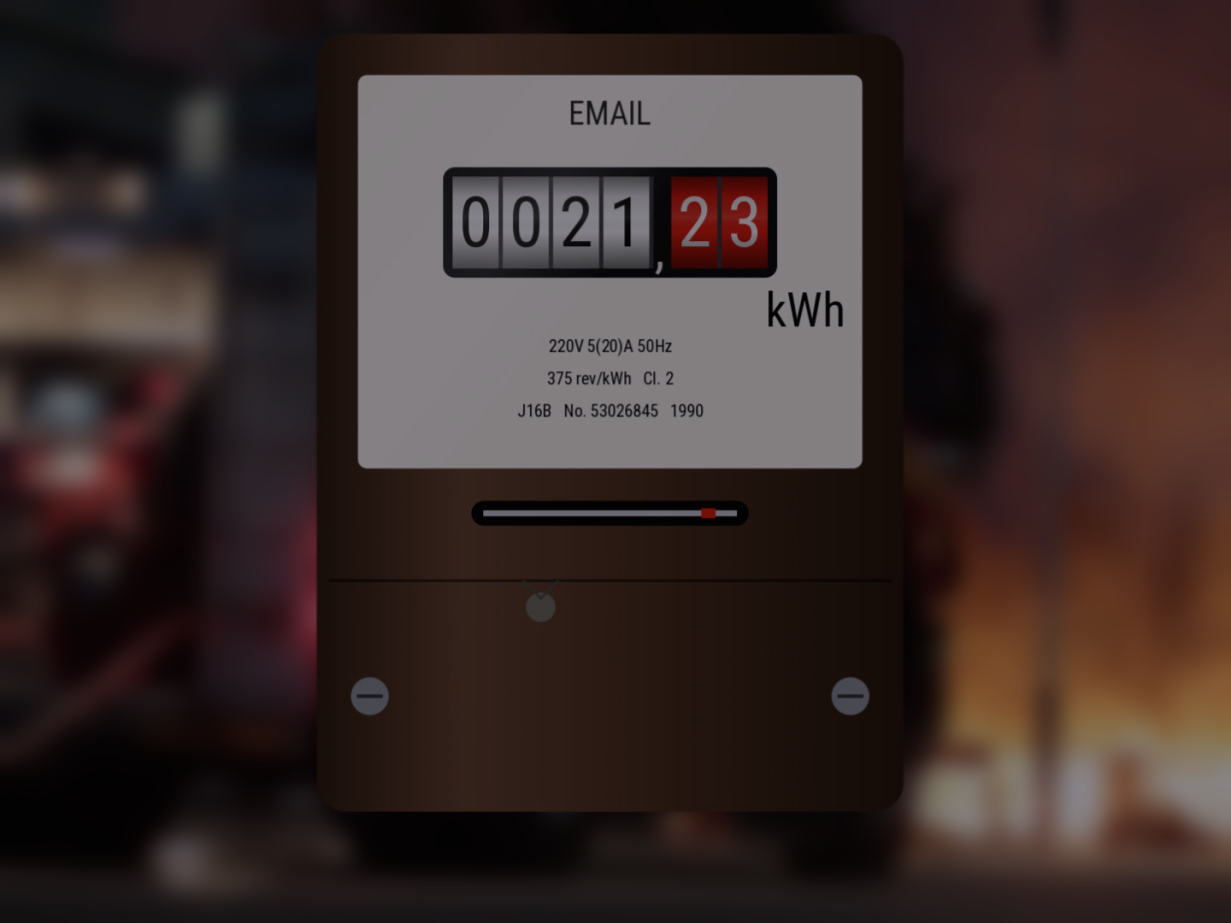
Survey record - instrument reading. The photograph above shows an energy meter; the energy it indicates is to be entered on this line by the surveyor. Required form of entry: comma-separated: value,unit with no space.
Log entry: 21.23,kWh
